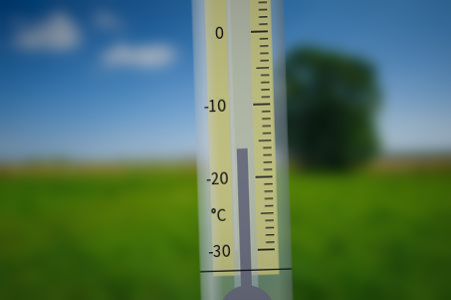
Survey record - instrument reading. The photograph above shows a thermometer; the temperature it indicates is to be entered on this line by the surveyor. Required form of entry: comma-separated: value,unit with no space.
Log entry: -16,°C
